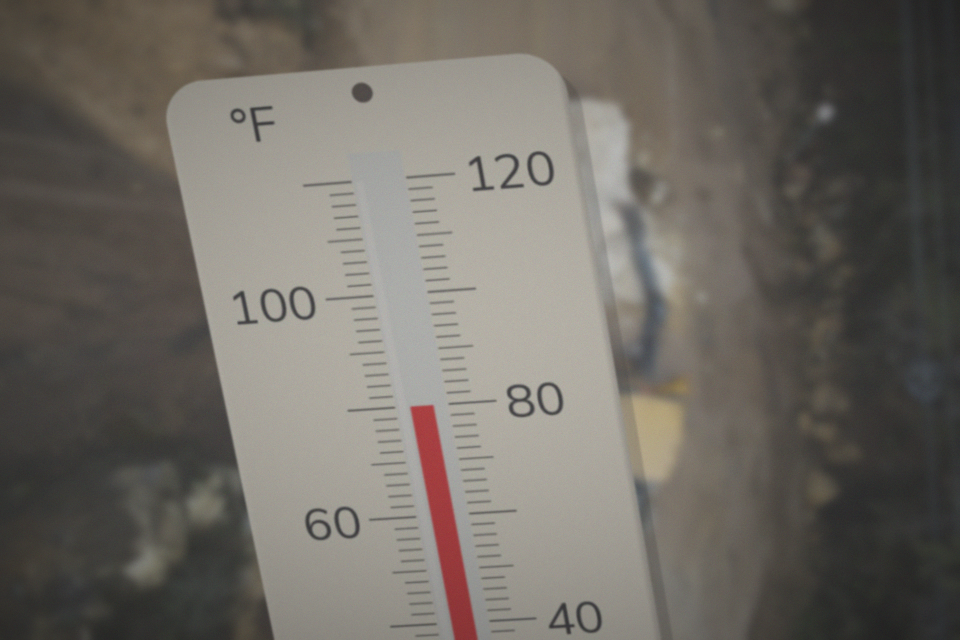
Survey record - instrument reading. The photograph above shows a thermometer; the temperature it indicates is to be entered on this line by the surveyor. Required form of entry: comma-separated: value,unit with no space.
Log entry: 80,°F
